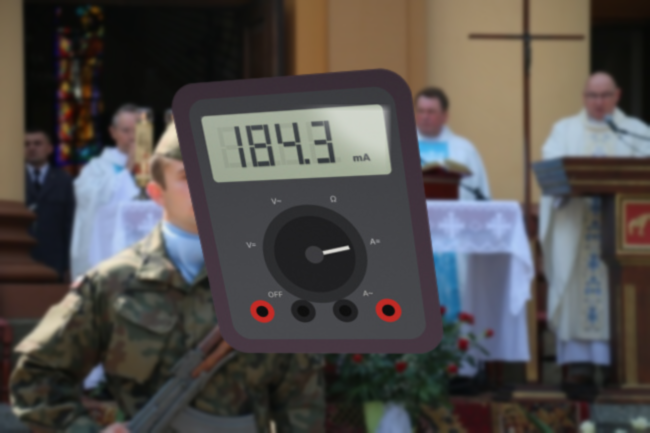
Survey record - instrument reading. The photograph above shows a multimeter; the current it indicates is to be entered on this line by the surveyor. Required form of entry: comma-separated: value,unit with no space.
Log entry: 184.3,mA
